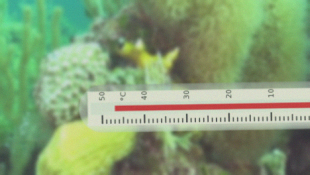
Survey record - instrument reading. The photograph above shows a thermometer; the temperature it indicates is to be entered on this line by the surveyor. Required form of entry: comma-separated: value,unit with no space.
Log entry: 47,°C
